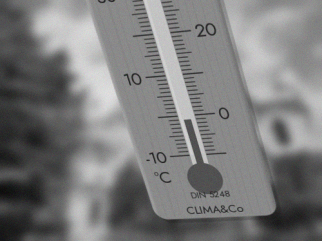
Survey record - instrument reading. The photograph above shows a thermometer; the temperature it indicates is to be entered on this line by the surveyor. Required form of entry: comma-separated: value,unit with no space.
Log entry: -1,°C
